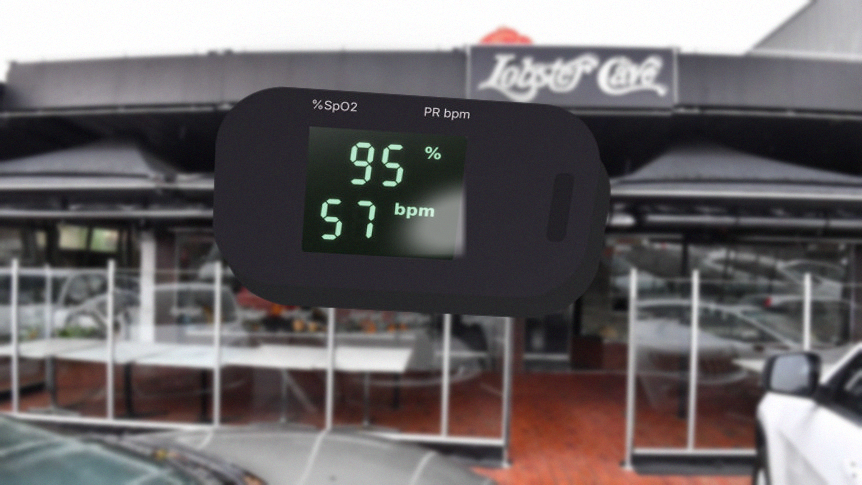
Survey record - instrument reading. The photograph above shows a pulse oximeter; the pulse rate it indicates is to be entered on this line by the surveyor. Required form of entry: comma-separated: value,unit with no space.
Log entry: 57,bpm
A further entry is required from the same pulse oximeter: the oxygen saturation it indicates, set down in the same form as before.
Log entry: 95,%
